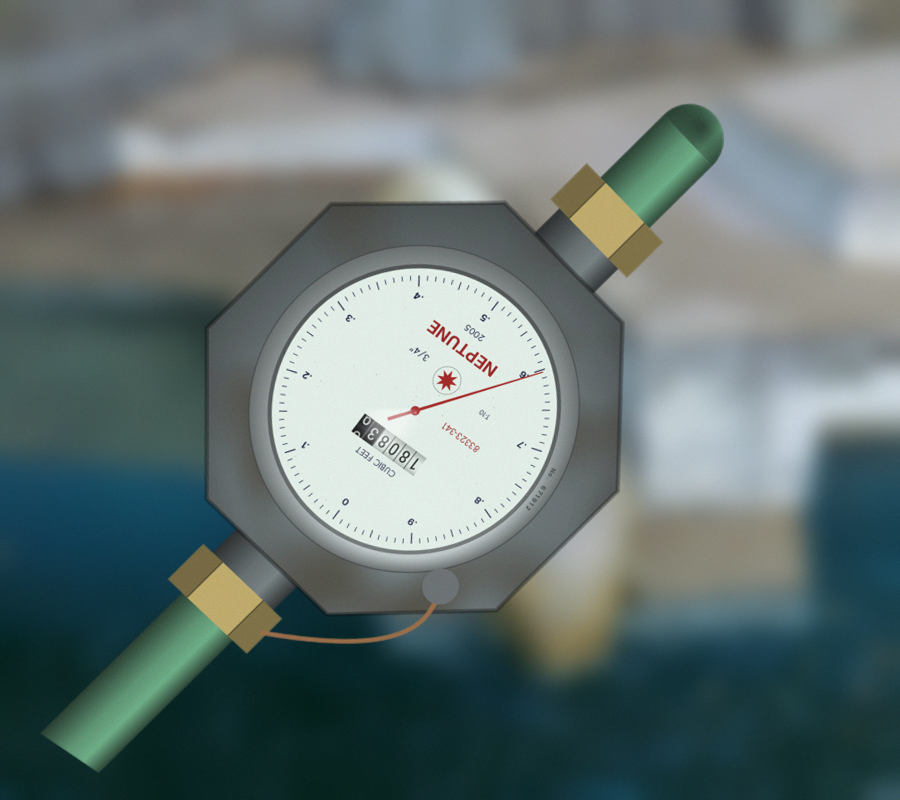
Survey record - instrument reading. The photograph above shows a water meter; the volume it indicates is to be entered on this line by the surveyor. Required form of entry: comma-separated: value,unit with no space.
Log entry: 180838.60,ft³
